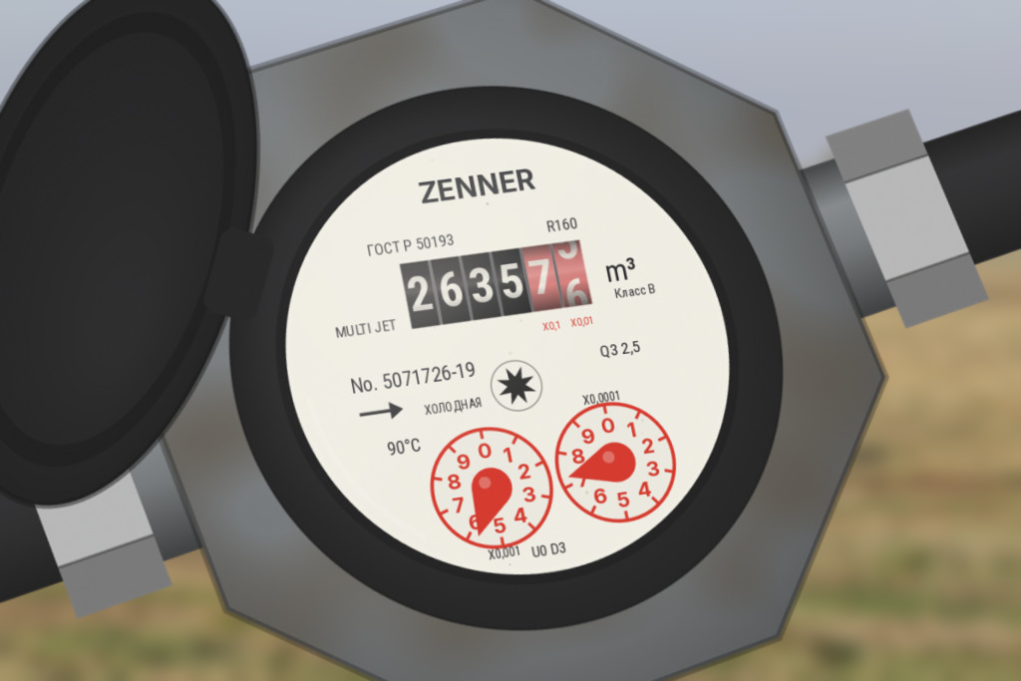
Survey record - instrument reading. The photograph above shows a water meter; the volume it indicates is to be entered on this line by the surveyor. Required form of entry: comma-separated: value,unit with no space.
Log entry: 2635.7557,m³
